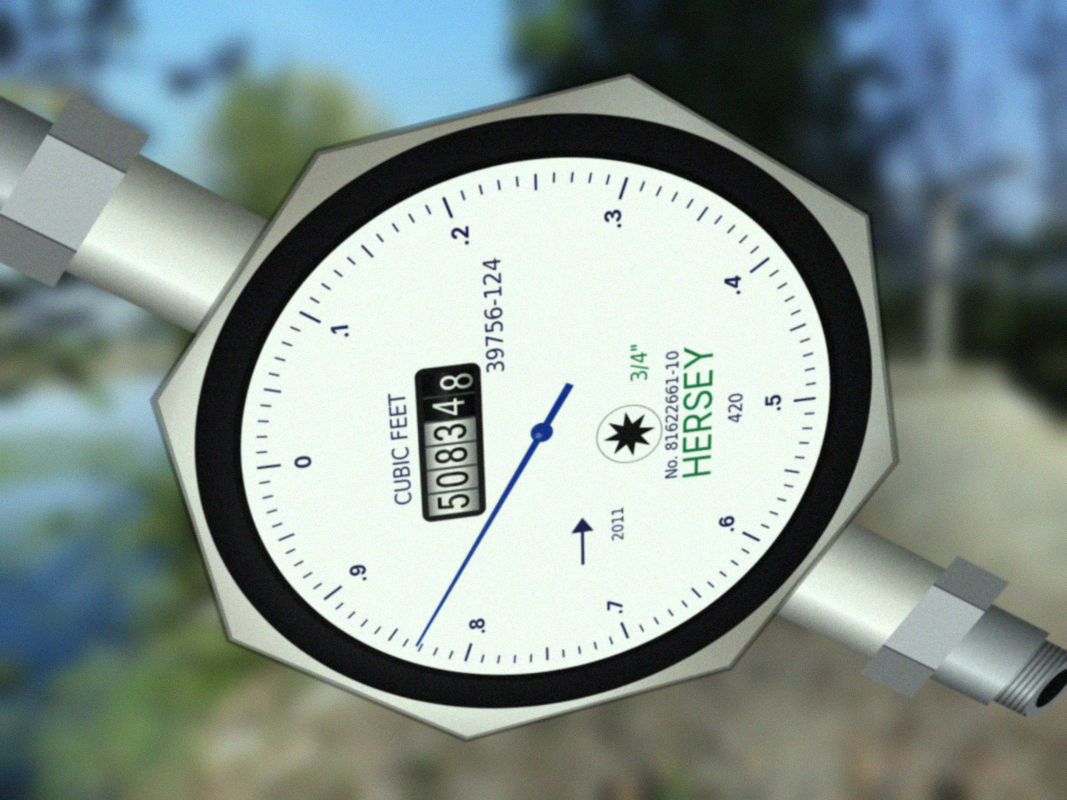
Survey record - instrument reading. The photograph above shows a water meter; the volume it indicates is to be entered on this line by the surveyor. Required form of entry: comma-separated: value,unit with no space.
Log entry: 508347.83,ft³
